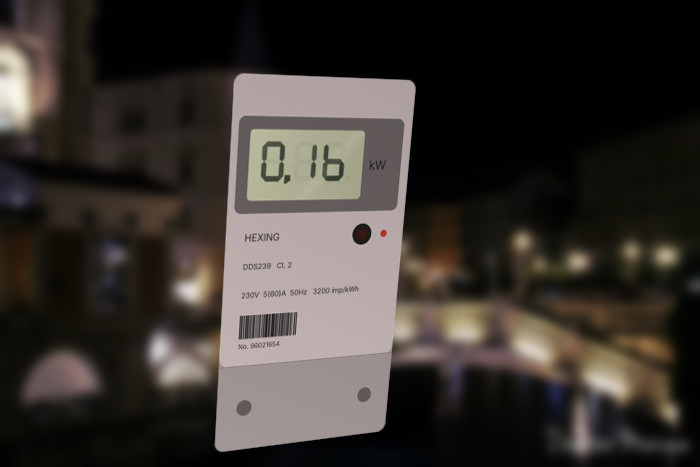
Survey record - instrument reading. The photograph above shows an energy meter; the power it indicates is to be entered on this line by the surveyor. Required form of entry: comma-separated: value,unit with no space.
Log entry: 0.16,kW
